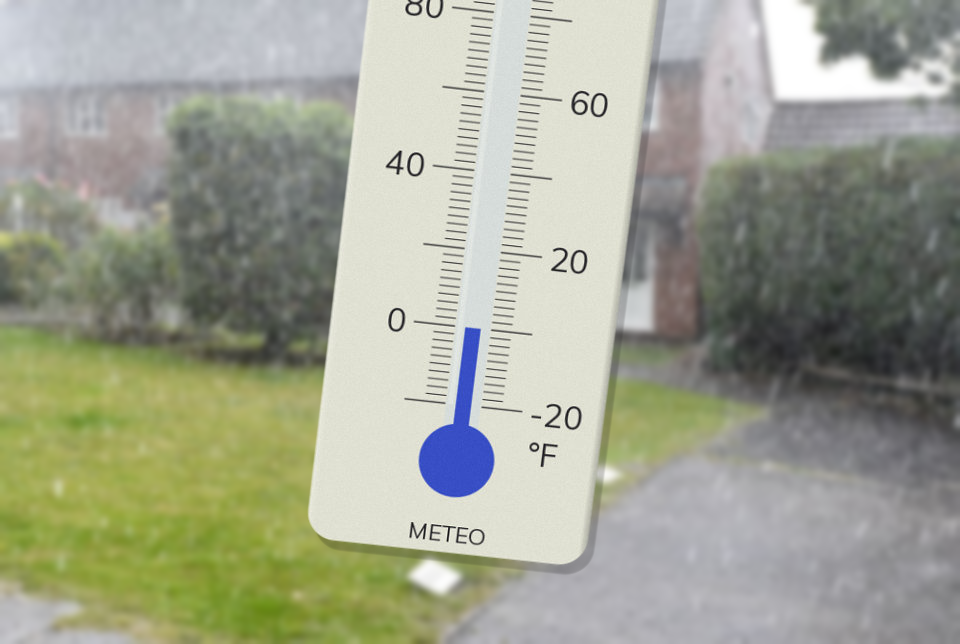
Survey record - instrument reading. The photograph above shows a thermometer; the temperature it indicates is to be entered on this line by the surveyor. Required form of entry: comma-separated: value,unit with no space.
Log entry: 0,°F
